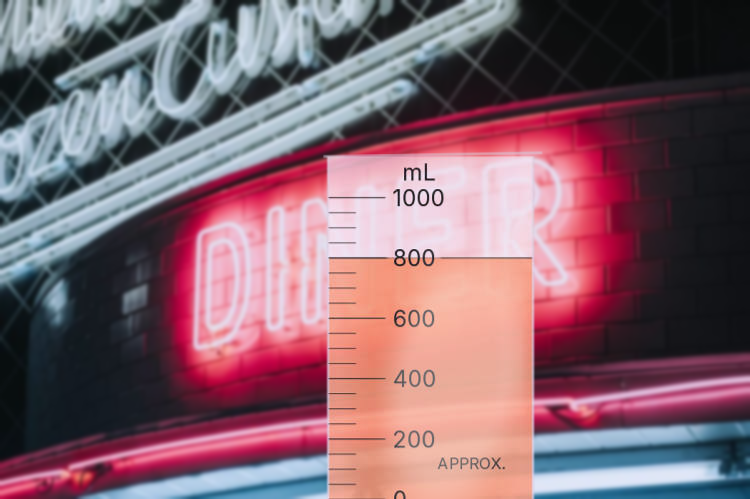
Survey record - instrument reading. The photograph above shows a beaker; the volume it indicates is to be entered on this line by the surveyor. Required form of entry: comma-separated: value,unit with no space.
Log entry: 800,mL
